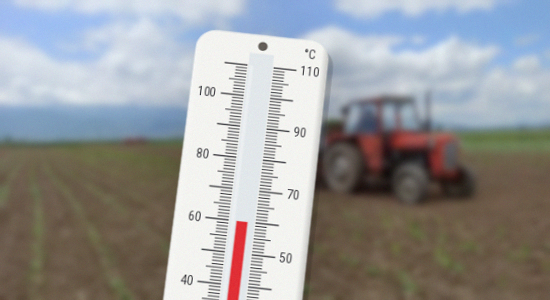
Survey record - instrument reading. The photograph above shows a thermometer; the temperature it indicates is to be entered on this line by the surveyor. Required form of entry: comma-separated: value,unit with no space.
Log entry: 60,°C
